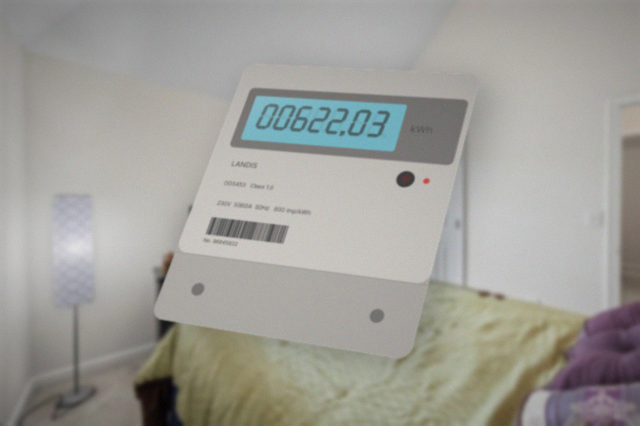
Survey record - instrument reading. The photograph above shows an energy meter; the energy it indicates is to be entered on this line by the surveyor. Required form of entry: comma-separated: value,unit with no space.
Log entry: 622.03,kWh
